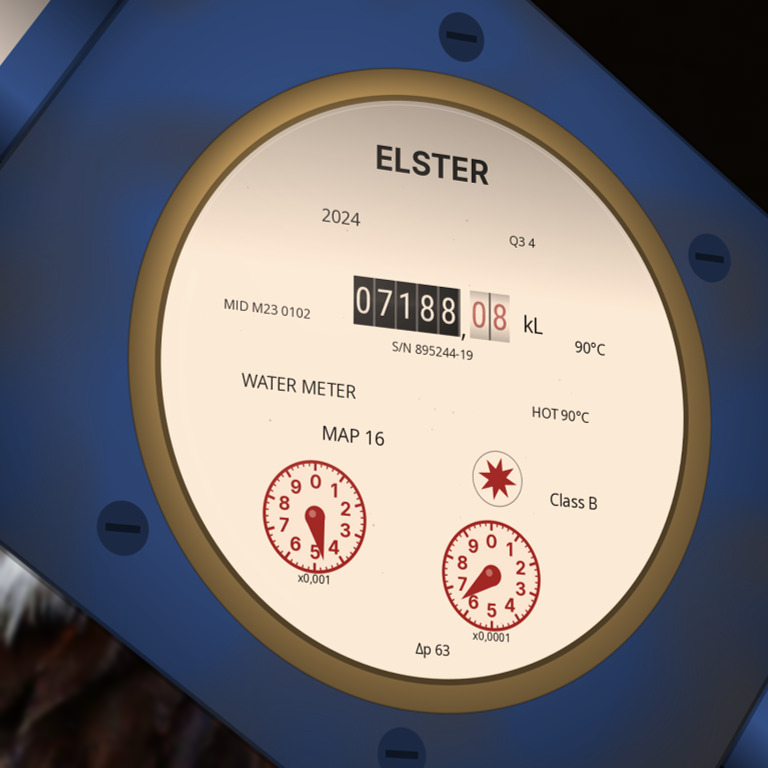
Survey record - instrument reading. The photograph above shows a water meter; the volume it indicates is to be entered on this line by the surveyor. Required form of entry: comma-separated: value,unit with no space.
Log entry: 7188.0846,kL
